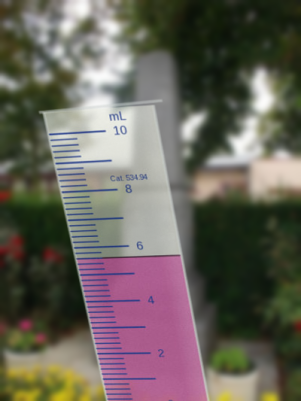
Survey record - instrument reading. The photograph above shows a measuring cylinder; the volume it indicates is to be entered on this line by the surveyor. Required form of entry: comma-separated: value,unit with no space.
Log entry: 5.6,mL
